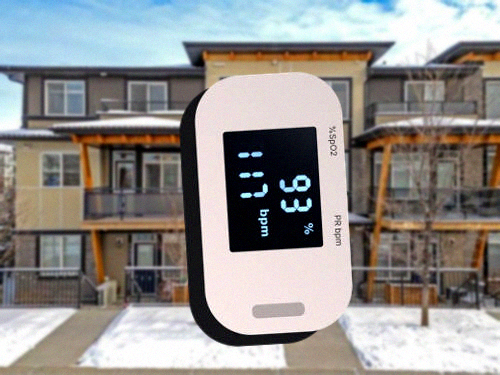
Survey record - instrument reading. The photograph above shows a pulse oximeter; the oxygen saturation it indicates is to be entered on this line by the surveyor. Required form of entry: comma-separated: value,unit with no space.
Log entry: 93,%
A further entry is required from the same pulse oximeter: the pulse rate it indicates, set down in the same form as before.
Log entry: 117,bpm
